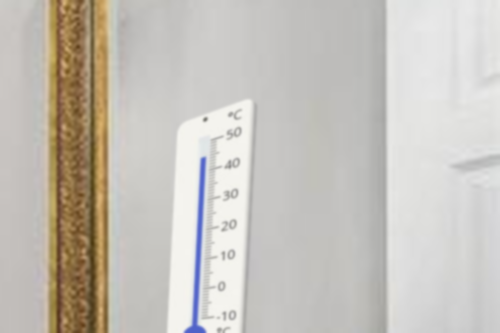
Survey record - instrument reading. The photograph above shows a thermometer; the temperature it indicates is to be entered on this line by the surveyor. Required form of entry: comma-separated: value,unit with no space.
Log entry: 45,°C
